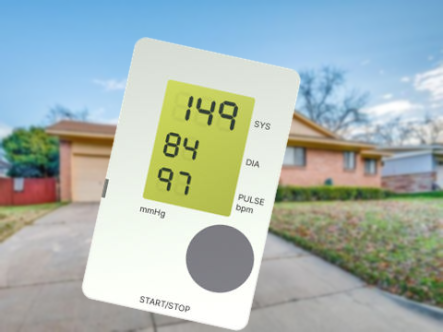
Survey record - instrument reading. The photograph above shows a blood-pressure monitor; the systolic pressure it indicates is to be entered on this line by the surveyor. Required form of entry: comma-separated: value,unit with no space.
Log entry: 149,mmHg
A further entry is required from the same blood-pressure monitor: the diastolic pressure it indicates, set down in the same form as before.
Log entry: 84,mmHg
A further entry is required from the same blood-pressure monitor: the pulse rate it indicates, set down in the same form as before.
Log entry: 97,bpm
